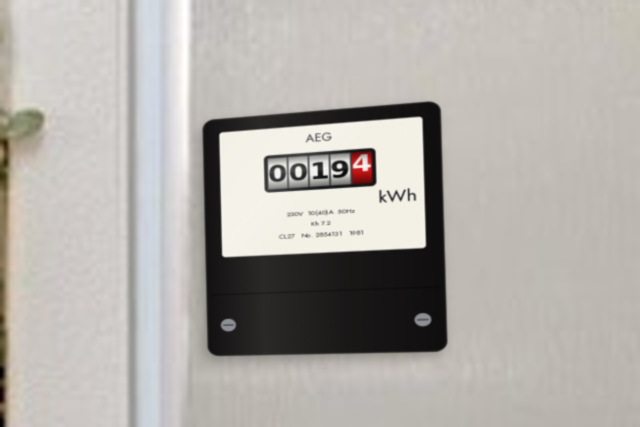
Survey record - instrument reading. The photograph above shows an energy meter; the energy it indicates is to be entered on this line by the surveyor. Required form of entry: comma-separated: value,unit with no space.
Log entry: 19.4,kWh
